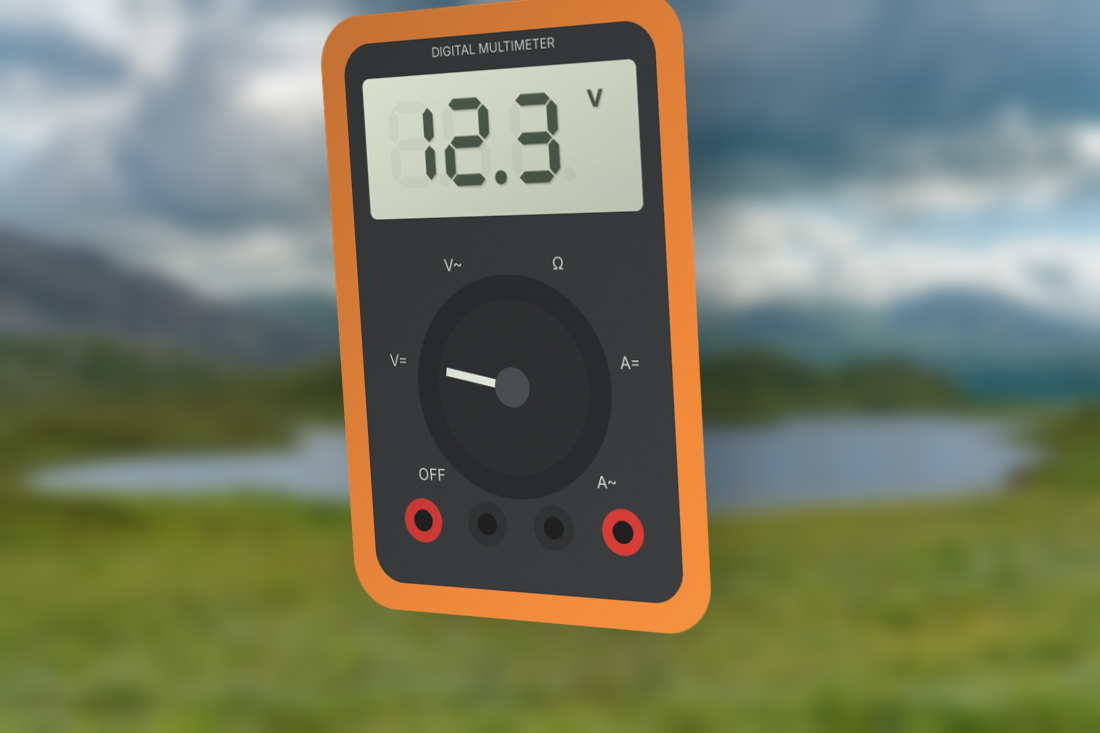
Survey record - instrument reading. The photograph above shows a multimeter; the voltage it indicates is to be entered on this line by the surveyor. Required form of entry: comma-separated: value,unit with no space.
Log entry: 12.3,V
